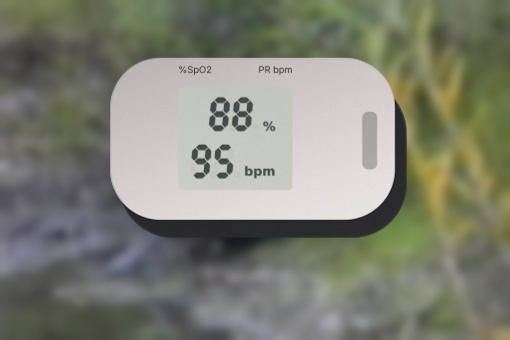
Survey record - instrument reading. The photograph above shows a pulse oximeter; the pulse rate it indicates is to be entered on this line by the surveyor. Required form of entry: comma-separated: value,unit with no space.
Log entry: 95,bpm
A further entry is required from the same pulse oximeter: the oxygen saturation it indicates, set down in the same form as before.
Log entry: 88,%
